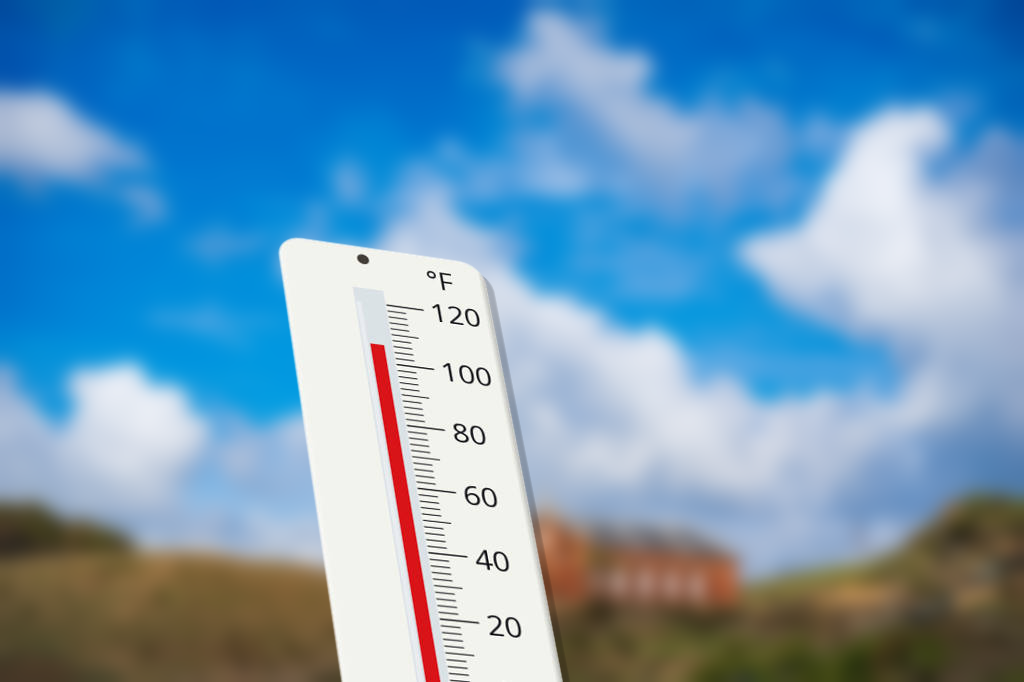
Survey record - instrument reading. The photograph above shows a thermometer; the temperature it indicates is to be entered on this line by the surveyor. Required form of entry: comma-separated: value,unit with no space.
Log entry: 106,°F
